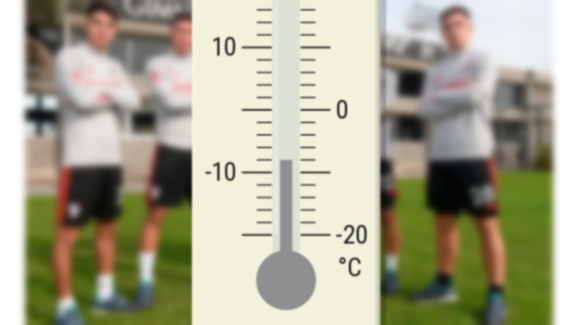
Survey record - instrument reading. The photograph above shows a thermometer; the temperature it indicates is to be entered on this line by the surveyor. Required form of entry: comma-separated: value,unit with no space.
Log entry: -8,°C
